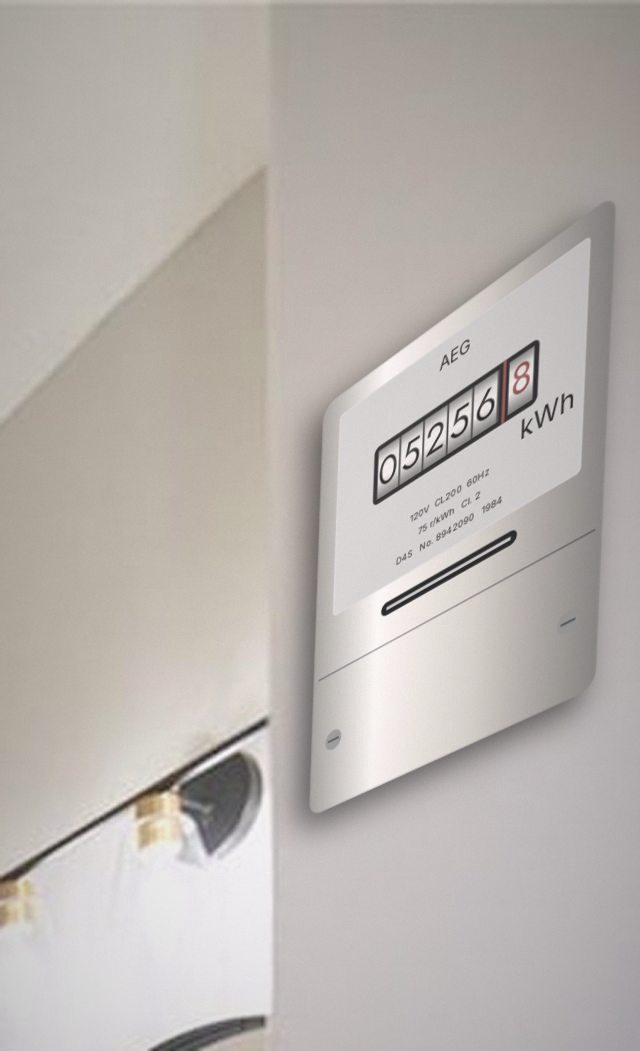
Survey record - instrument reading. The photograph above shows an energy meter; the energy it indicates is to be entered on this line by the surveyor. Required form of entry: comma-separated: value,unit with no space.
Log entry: 5256.8,kWh
